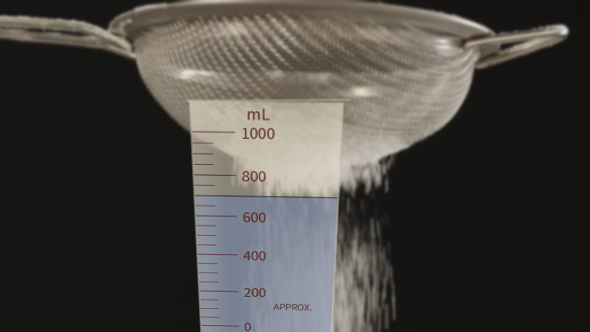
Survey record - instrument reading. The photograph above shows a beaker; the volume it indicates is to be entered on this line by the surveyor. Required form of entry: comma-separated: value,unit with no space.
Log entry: 700,mL
